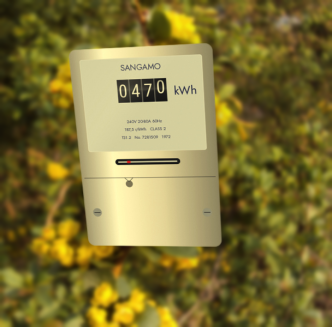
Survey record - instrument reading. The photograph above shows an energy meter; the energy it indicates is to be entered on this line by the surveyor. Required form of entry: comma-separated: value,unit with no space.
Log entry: 470,kWh
